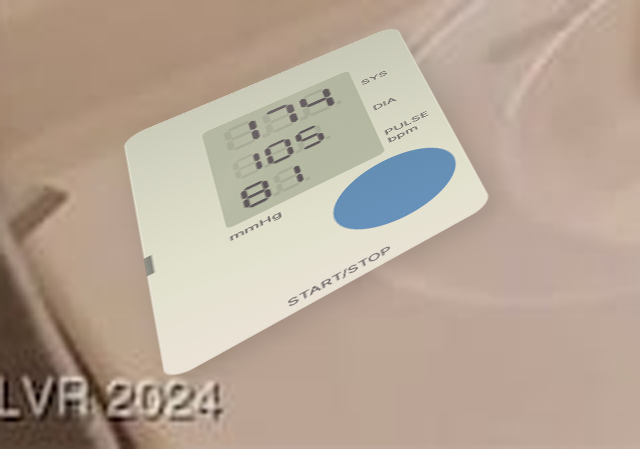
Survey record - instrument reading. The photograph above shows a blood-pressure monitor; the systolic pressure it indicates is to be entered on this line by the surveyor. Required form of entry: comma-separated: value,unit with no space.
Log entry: 174,mmHg
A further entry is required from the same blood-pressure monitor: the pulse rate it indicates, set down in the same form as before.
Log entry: 81,bpm
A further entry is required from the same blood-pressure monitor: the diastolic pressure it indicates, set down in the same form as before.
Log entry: 105,mmHg
